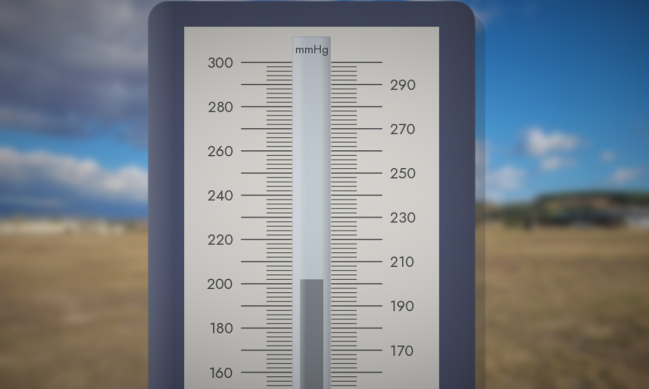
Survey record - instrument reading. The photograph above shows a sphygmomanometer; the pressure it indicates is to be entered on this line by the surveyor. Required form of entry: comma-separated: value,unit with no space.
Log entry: 202,mmHg
